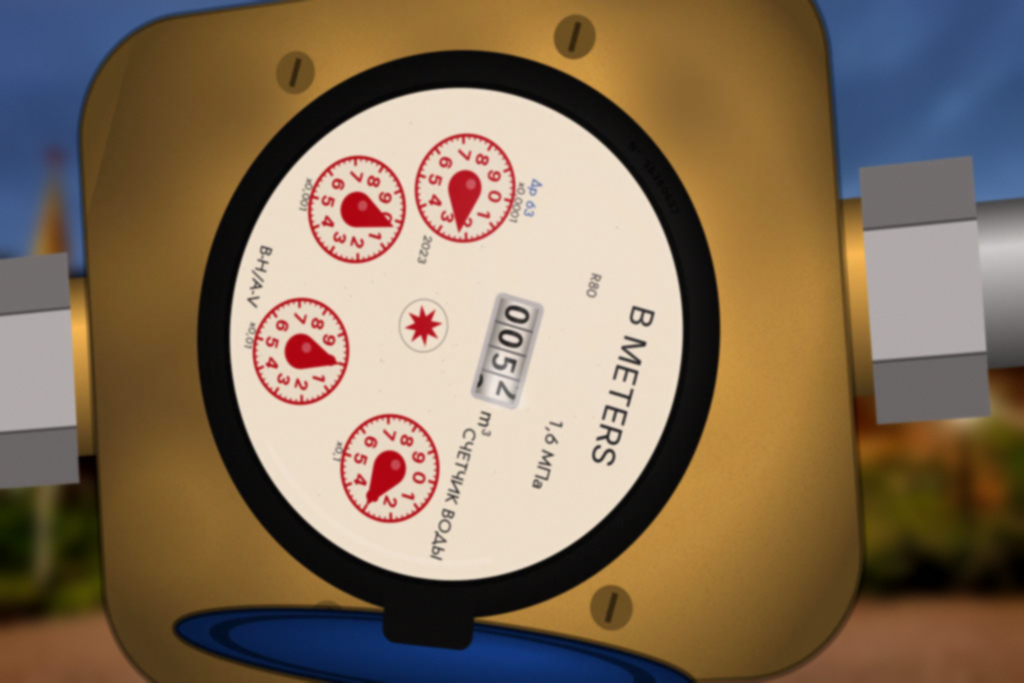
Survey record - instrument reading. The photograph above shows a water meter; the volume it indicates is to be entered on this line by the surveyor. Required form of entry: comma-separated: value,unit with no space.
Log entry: 52.3002,m³
